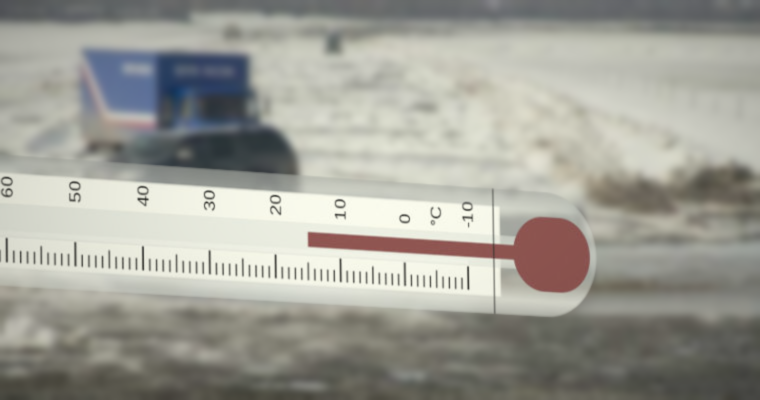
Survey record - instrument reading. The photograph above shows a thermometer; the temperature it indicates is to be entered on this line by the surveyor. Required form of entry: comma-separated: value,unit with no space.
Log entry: 15,°C
